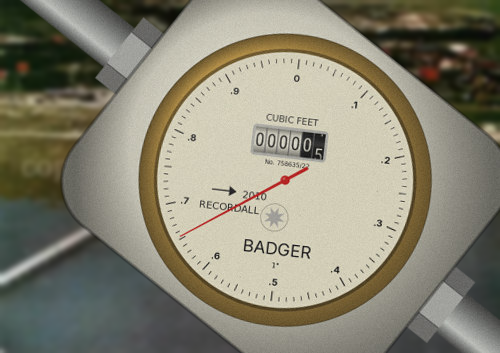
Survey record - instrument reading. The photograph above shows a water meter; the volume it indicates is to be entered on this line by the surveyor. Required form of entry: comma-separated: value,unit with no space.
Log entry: 4.65,ft³
